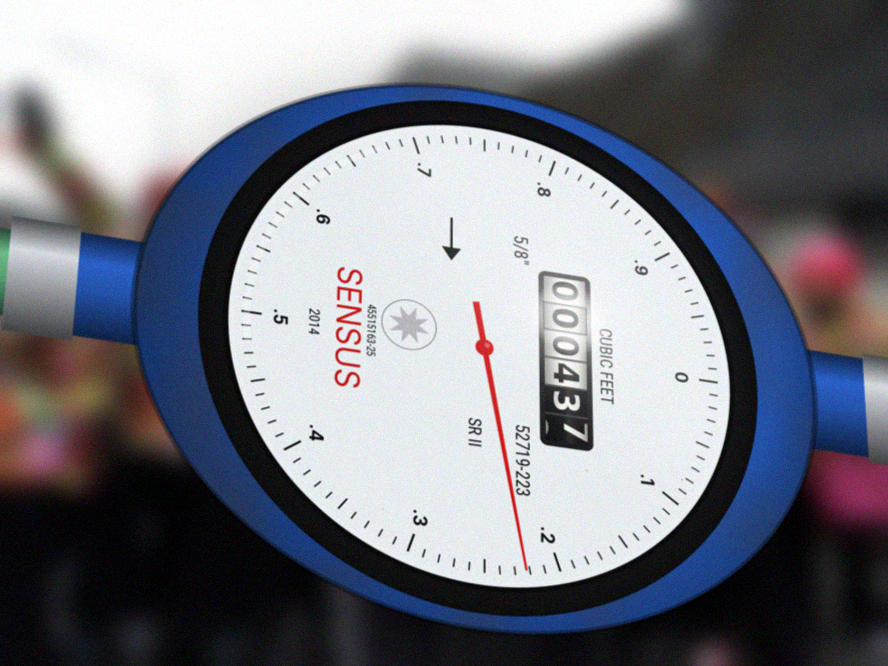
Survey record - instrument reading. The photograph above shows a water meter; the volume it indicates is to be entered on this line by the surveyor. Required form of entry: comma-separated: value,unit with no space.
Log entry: 437.22,ft³
